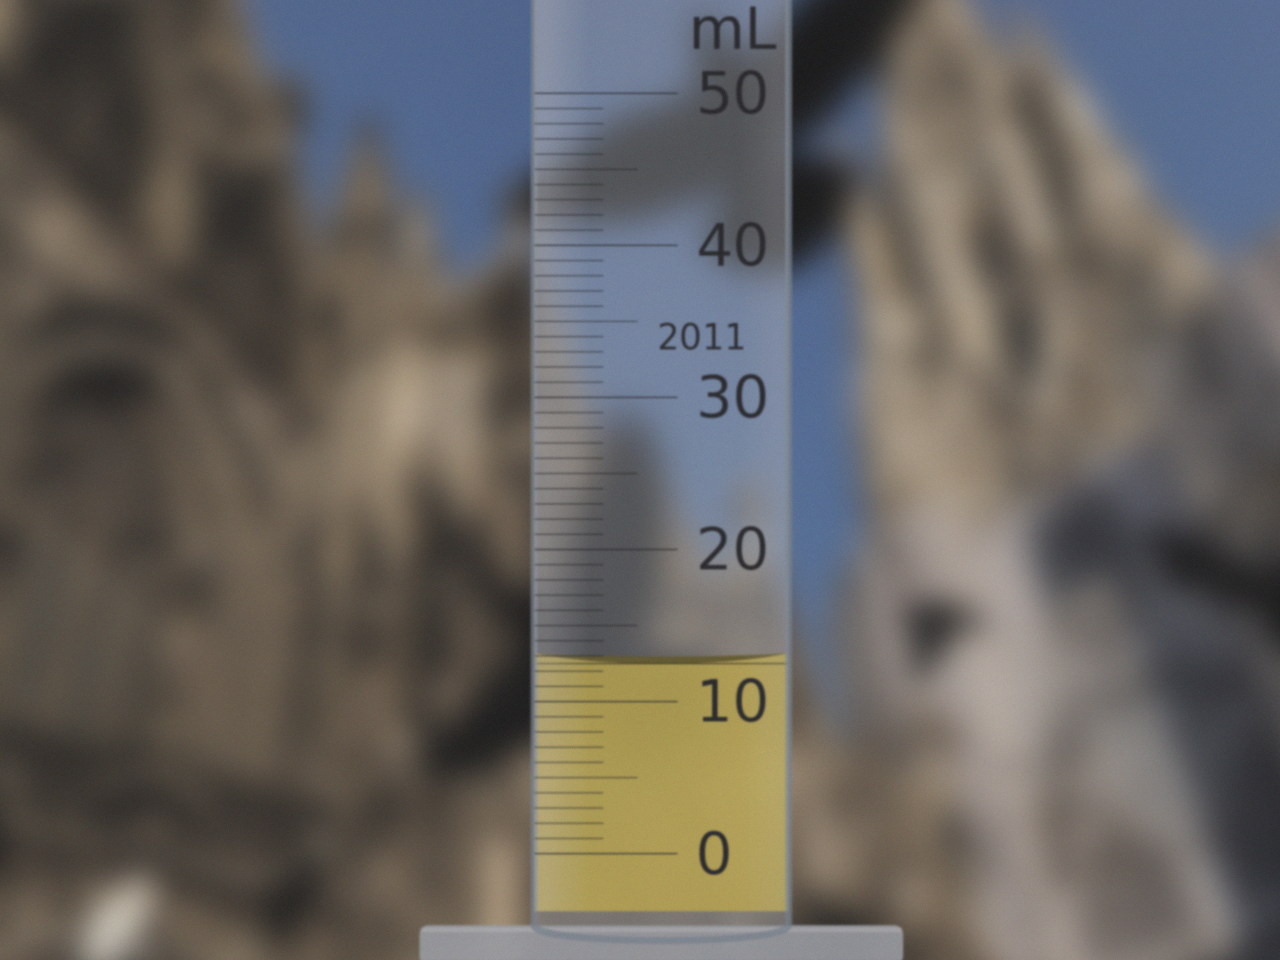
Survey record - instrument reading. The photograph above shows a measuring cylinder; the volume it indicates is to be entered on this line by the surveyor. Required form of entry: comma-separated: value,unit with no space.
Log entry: 12.5,mL
